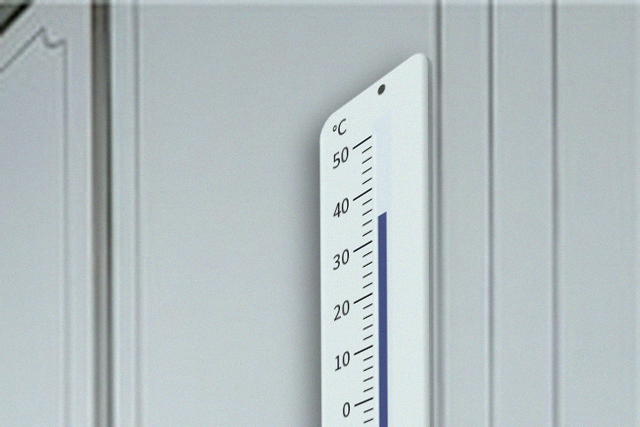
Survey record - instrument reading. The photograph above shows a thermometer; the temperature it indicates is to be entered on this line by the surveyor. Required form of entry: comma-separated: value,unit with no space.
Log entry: 34,°C
